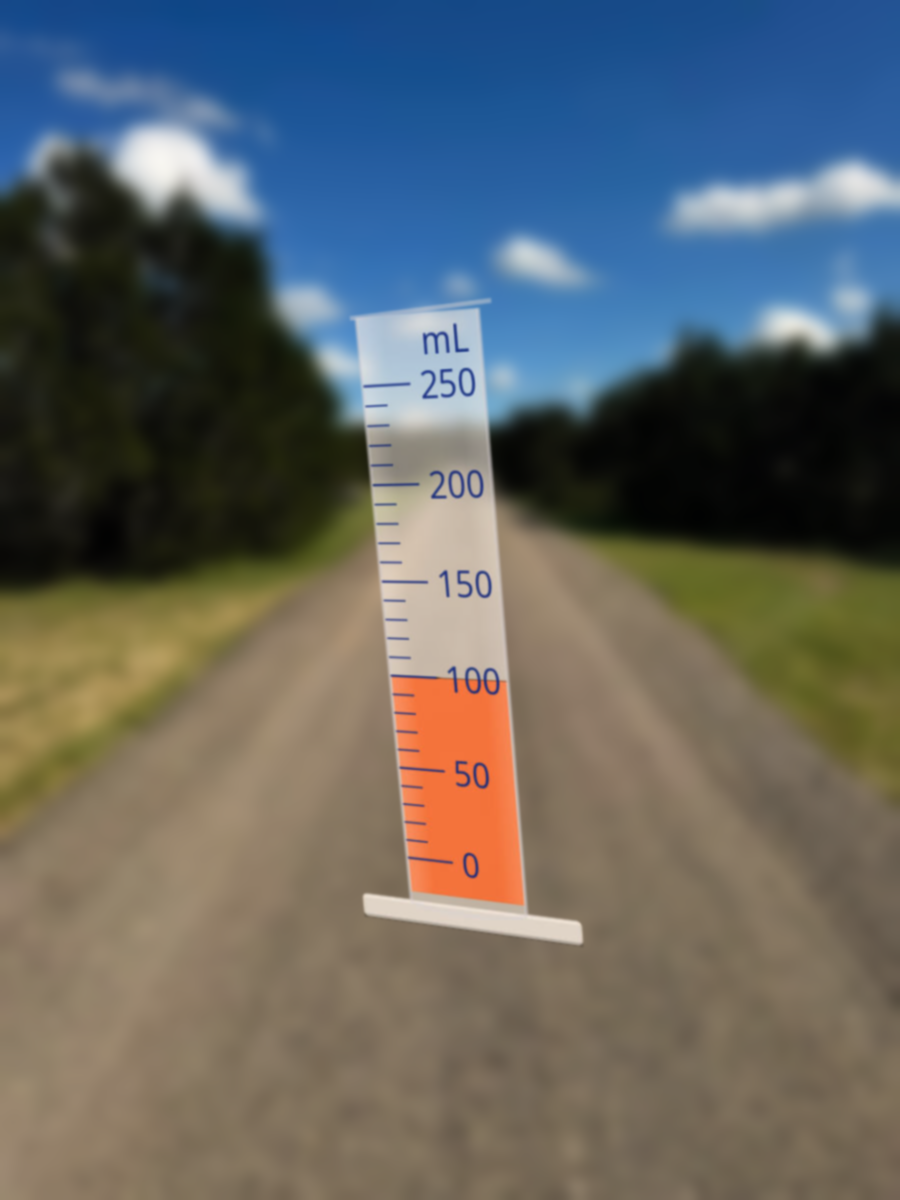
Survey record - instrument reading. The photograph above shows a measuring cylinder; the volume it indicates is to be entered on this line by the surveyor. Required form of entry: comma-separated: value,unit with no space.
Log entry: 100,mL
